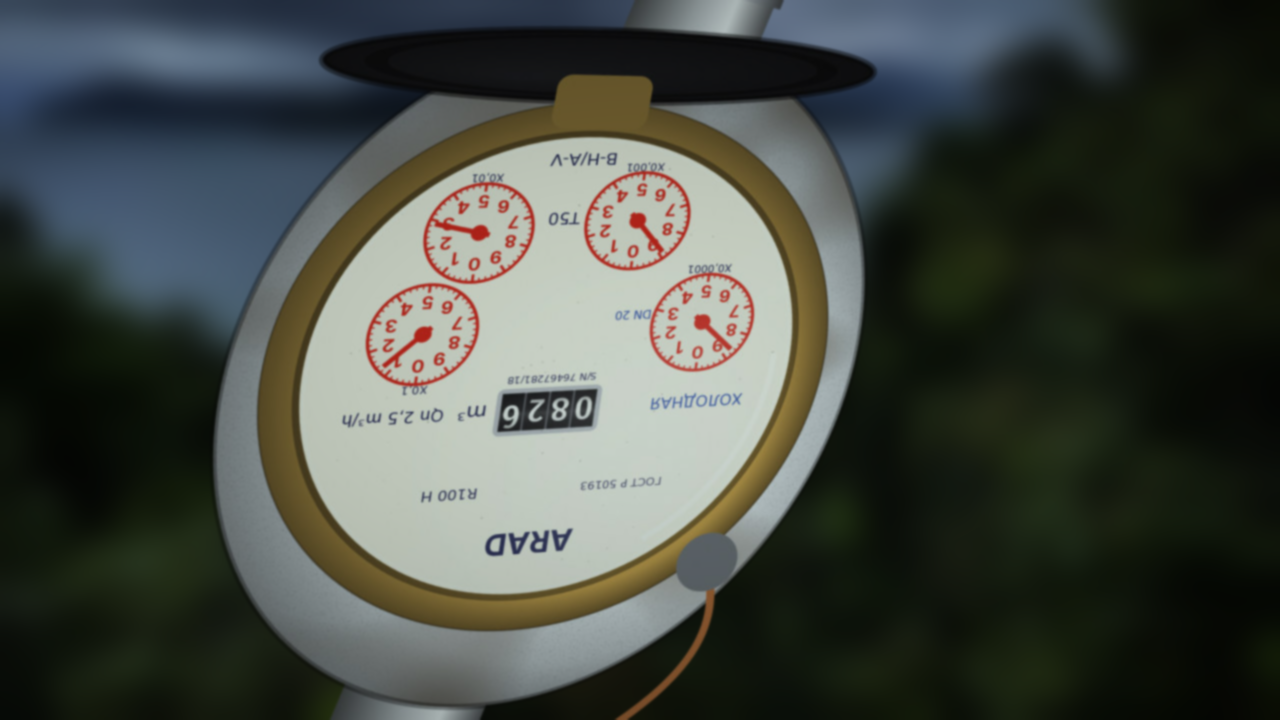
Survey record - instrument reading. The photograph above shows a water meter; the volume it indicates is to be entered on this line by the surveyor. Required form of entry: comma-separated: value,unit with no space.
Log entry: 826.1288,m³
